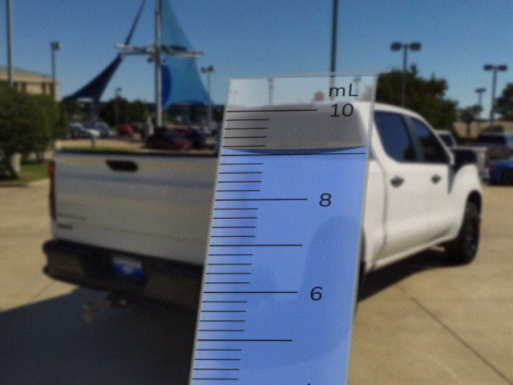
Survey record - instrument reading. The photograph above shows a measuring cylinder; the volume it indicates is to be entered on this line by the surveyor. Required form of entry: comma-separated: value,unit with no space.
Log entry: 9,mL
